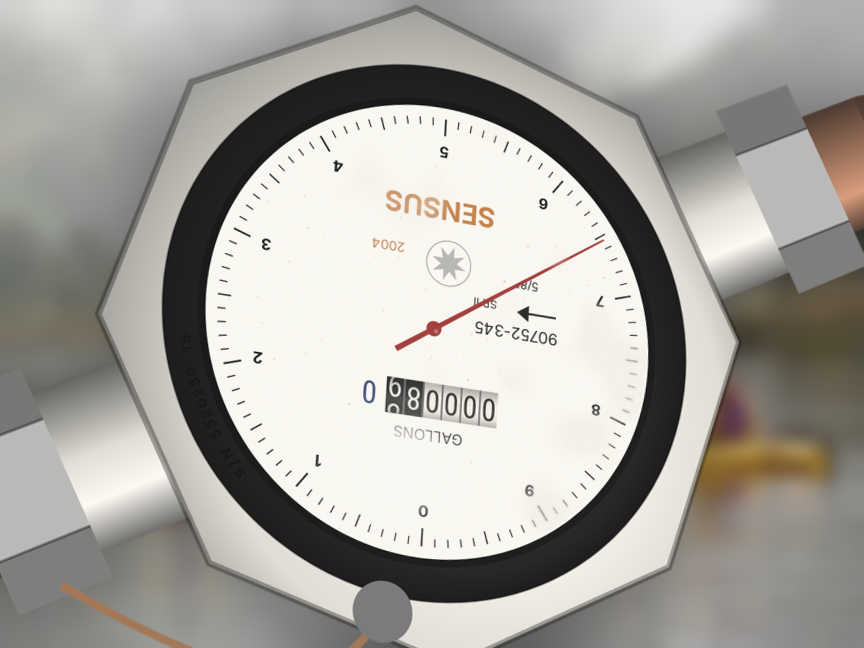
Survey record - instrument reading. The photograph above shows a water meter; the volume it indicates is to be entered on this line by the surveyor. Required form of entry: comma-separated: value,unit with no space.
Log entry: 886.5,gal
